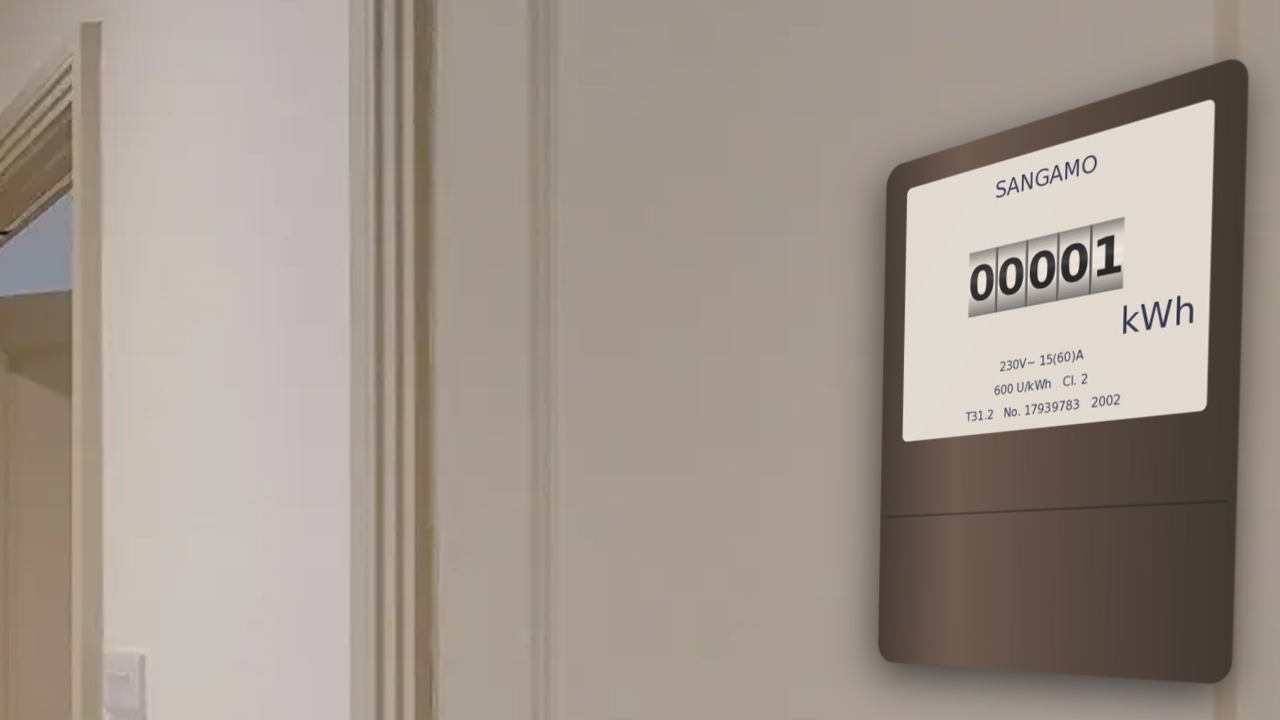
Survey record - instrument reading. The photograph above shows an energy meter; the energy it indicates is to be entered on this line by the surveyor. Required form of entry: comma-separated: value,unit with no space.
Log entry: 1,kWh
